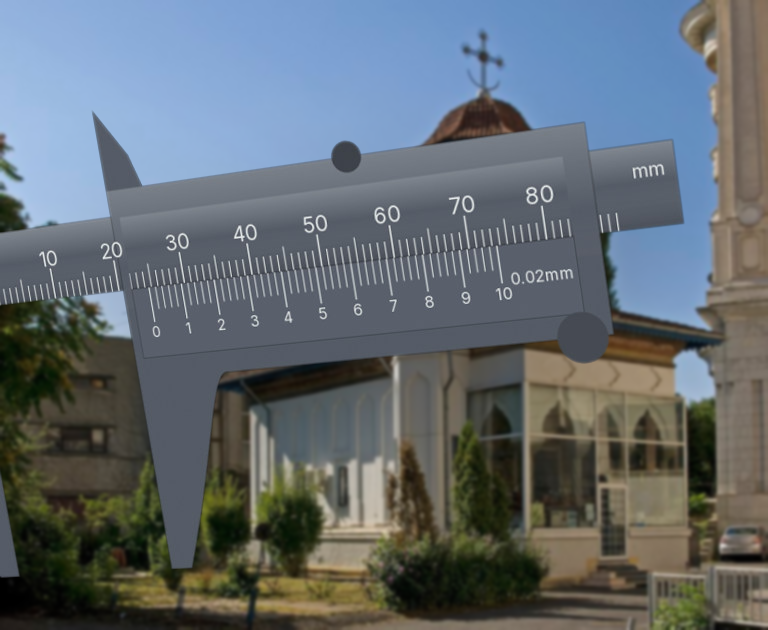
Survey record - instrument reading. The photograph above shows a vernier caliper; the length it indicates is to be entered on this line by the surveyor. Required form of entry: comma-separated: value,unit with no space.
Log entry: 24.6,mm
